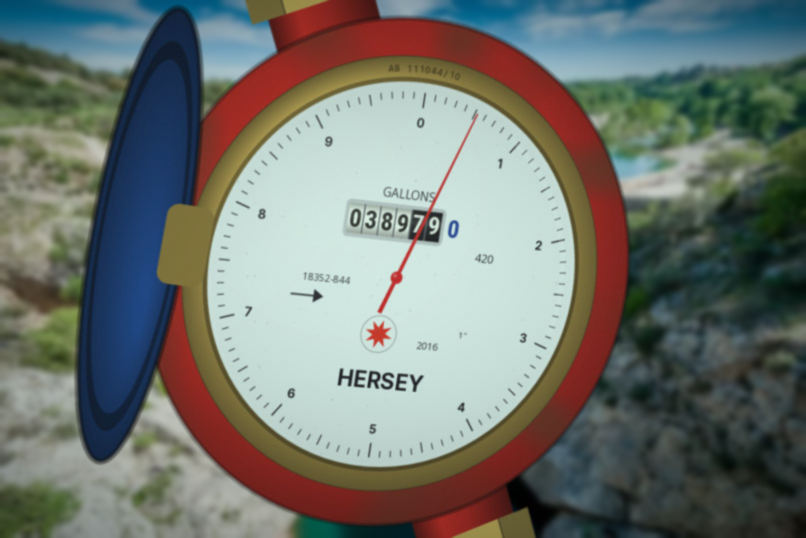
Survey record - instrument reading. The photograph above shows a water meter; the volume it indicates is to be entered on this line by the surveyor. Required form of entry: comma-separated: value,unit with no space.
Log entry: 389790.5,gal
